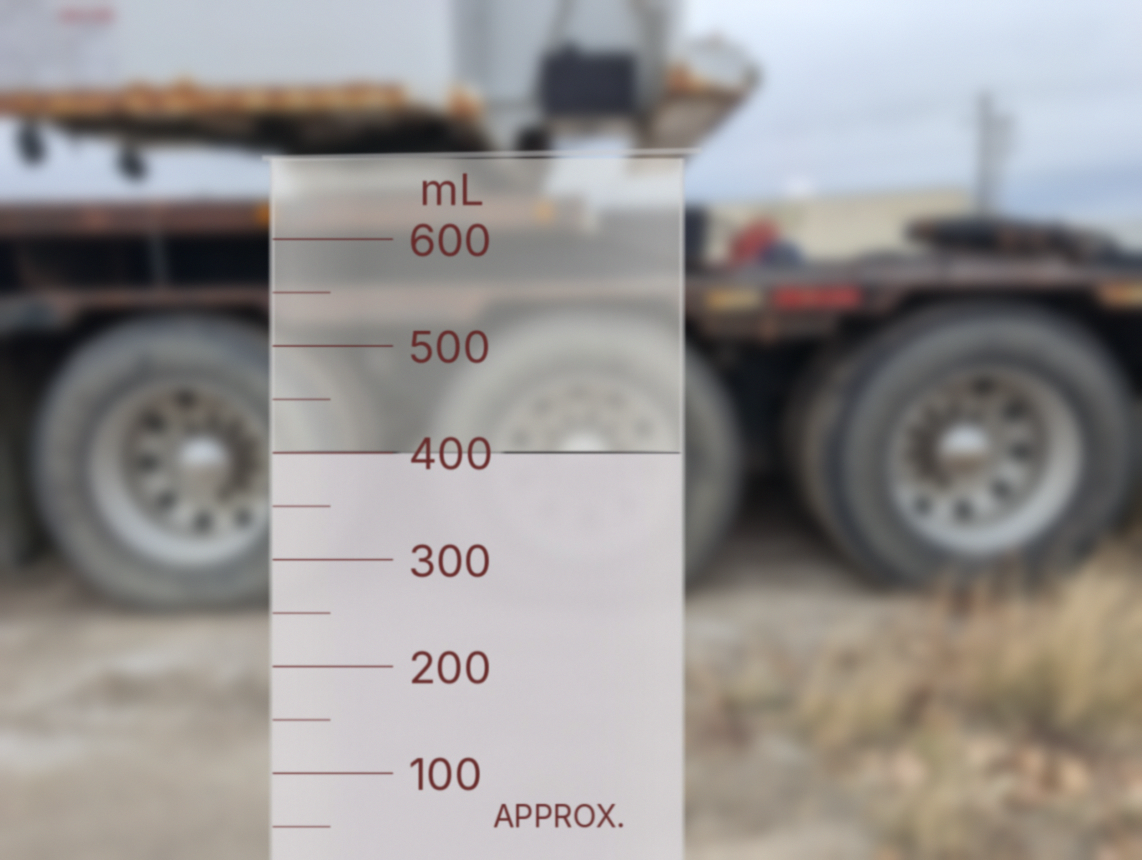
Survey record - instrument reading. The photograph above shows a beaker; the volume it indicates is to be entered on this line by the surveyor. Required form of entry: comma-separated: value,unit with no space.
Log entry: 400,mL
